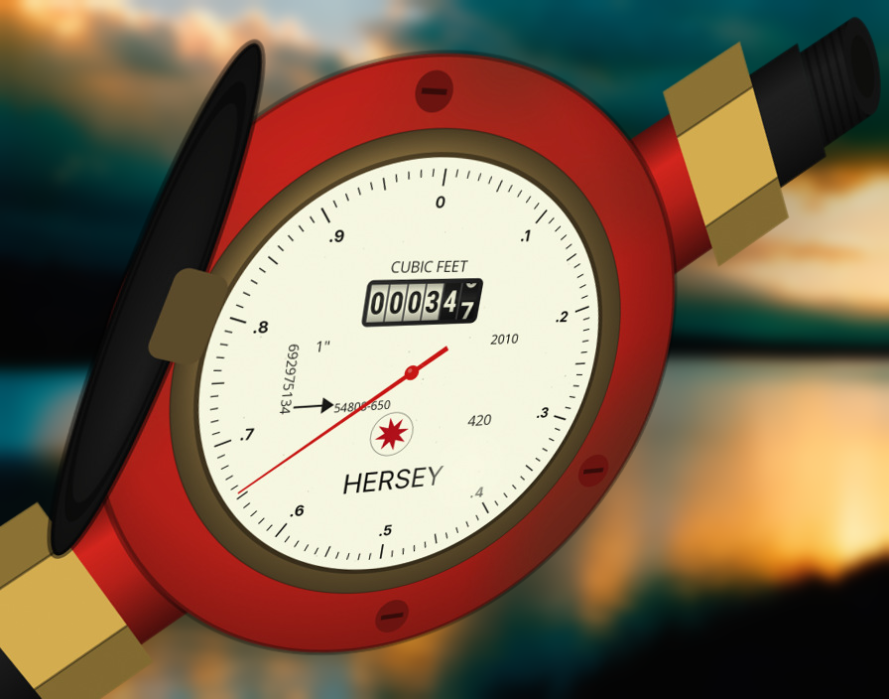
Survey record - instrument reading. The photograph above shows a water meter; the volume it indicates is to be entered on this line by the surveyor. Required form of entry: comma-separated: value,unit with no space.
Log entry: 346.65,ft³
